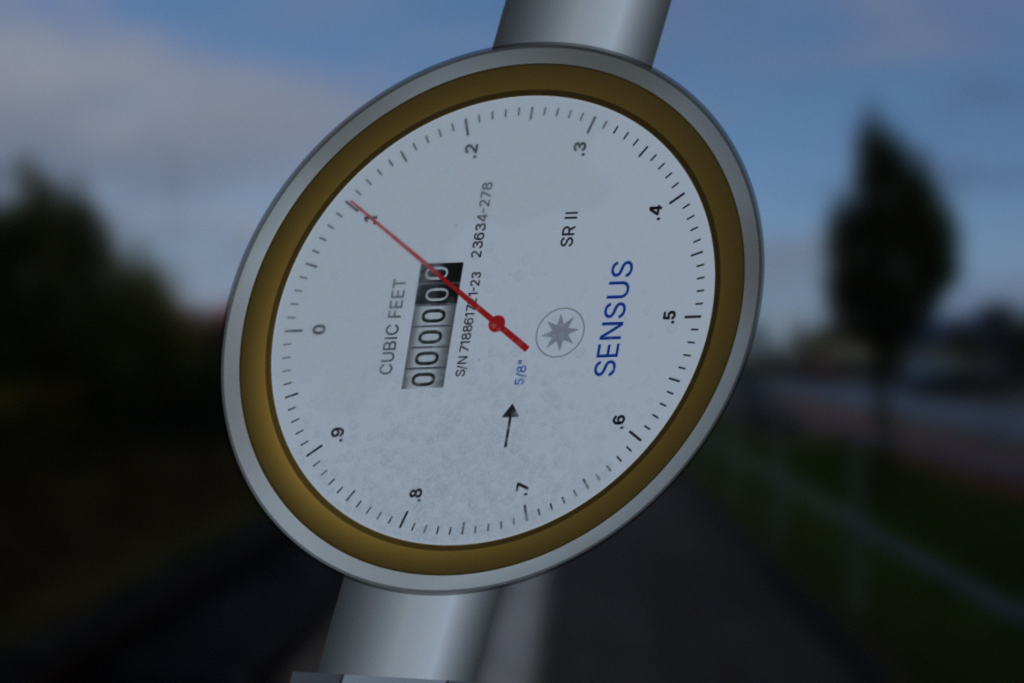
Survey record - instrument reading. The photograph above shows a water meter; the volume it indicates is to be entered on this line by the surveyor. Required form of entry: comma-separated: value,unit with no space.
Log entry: 0.10,ft³
